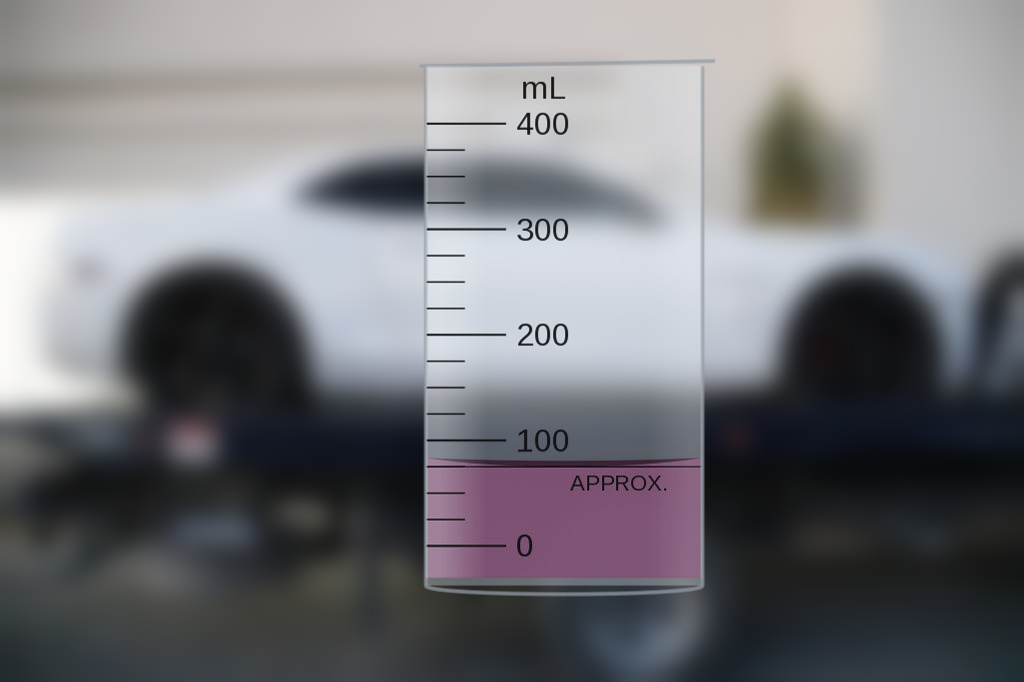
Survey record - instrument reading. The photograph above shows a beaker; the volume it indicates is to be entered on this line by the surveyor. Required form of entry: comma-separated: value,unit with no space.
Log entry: 75,mL
